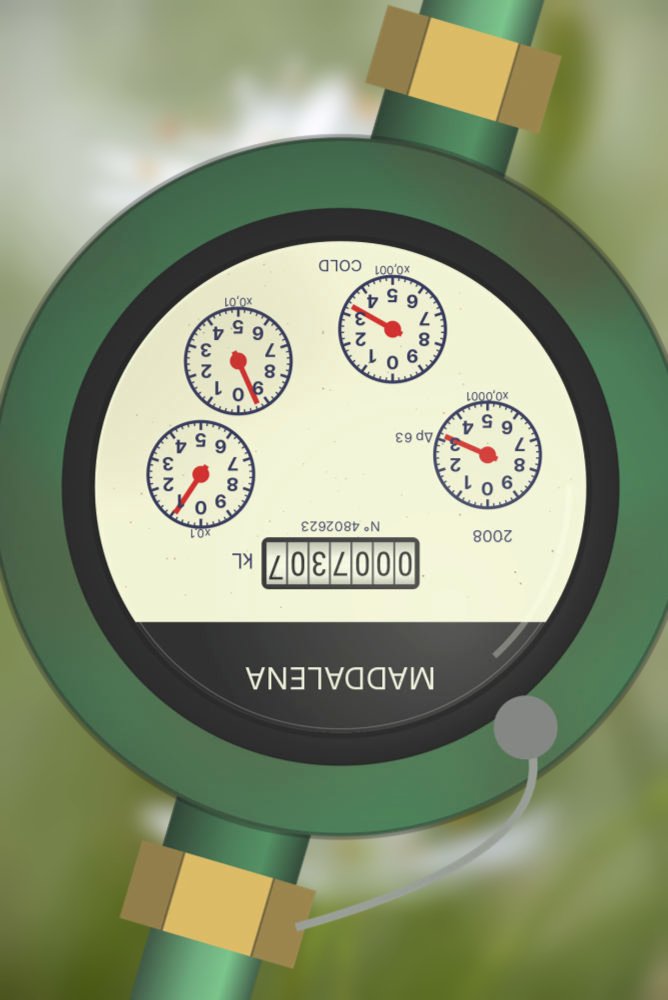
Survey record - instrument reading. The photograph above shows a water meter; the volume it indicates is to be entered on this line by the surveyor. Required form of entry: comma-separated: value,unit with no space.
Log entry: 7307.0933,kL
